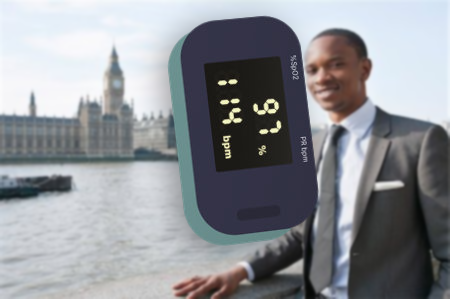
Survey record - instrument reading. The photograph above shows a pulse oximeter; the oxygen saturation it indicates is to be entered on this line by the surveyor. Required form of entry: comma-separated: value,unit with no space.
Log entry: 97,%
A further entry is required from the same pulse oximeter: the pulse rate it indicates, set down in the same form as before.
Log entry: 114,bpm
